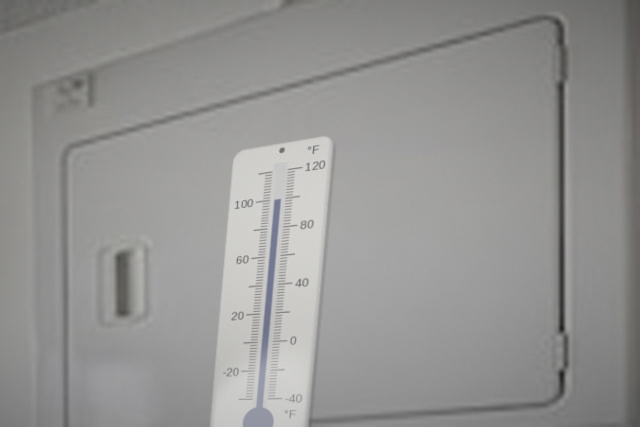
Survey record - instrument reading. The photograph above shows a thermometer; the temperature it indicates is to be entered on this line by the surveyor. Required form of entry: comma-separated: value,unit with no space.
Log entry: 100,°F
